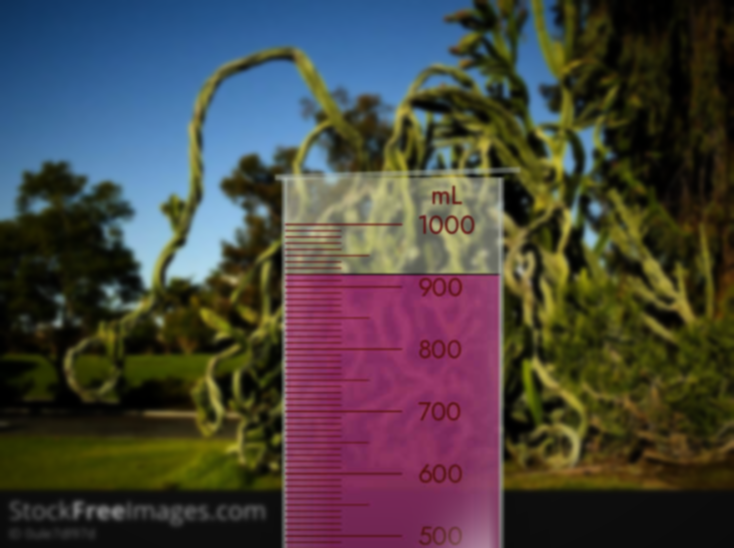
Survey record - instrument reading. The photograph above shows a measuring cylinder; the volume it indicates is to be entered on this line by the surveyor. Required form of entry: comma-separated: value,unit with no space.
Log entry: 920,mL
